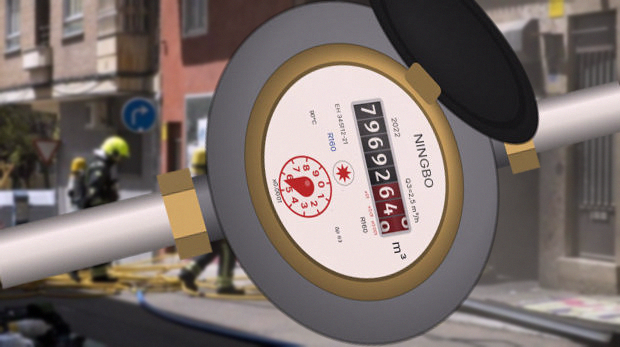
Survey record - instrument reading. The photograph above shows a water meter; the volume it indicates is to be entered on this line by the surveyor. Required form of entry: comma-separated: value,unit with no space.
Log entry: 79692.6485,m³
